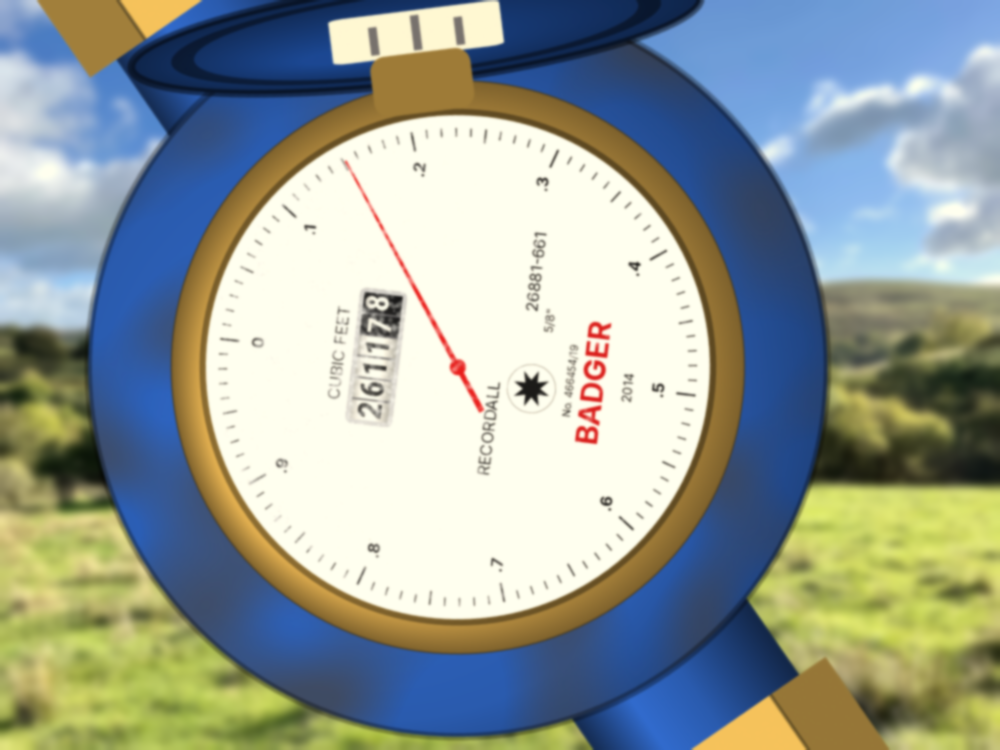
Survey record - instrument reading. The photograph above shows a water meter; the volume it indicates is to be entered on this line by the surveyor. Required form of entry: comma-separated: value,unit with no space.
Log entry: 261178.15,ft³
